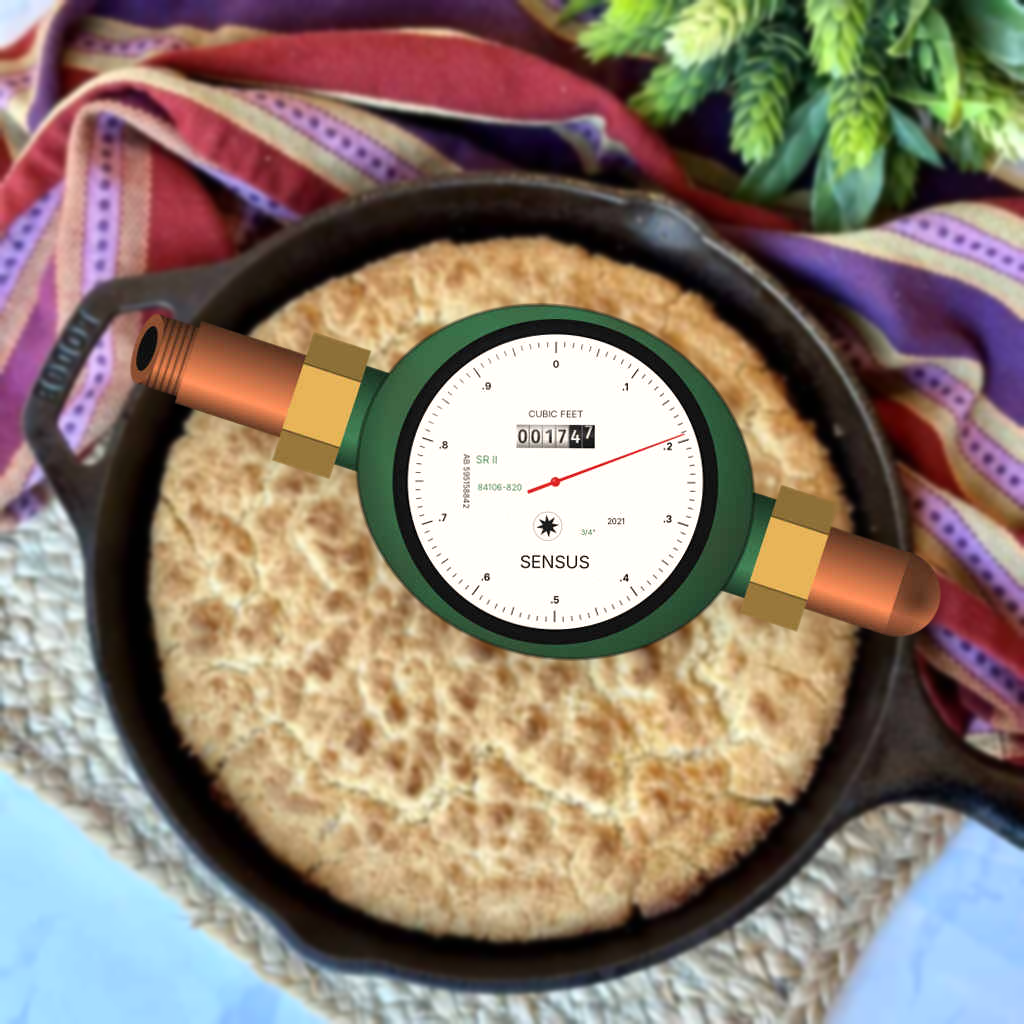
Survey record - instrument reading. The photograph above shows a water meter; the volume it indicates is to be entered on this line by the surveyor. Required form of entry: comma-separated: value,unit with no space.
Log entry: 1747.19,ft³
